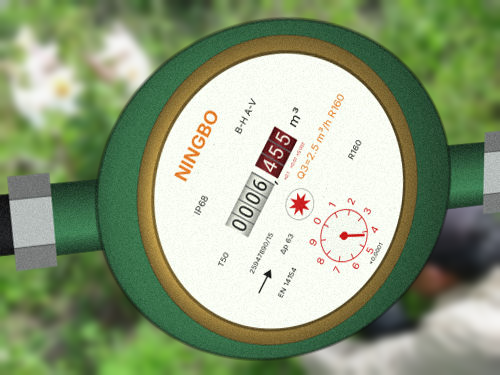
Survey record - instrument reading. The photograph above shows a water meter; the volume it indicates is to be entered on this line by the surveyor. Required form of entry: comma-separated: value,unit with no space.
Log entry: 6.4554,m³
